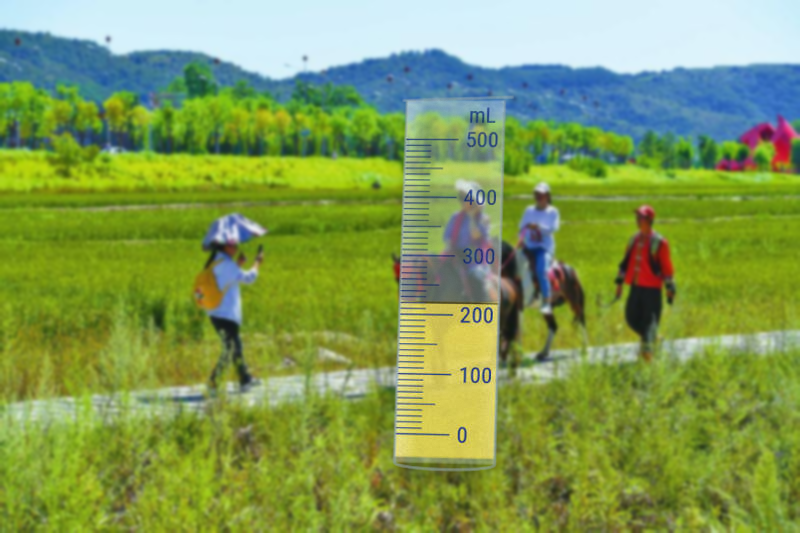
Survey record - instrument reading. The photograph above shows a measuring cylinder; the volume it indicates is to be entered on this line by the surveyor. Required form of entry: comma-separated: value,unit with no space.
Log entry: 220,mL
